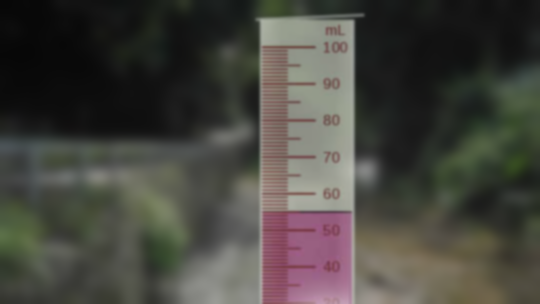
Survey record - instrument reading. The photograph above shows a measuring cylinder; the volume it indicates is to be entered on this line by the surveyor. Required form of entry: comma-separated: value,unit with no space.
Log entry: 55,mL
